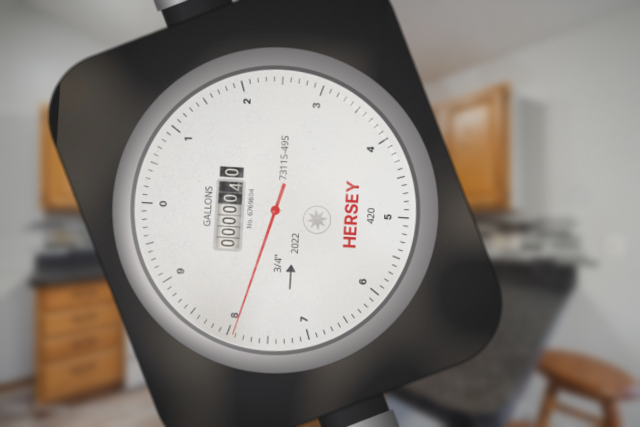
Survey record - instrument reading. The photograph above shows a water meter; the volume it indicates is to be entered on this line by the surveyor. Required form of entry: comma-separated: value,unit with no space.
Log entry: 37.9,gal
